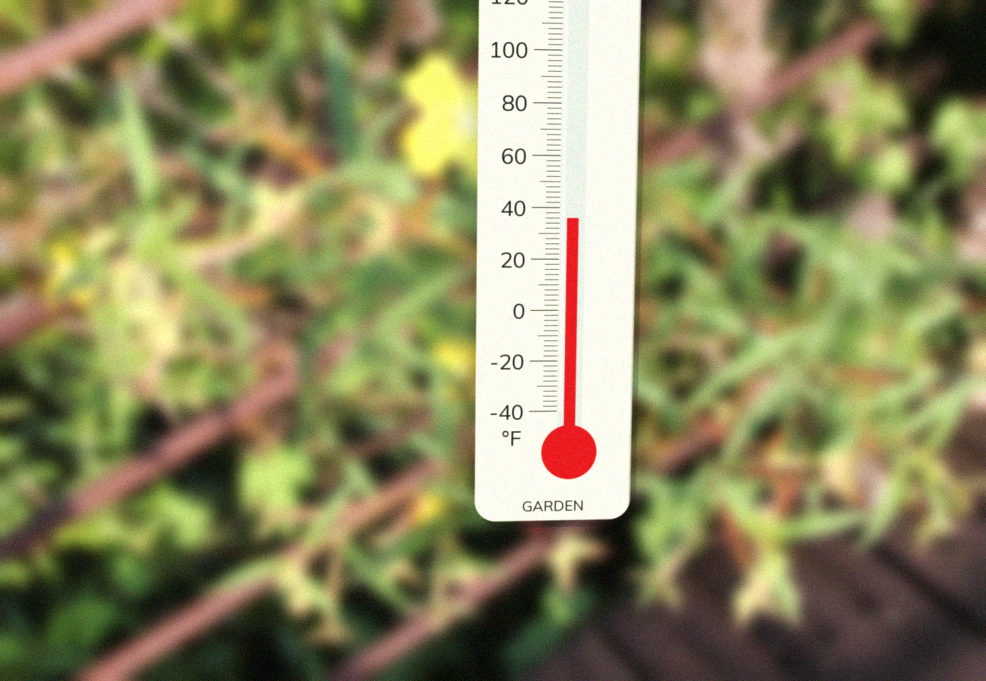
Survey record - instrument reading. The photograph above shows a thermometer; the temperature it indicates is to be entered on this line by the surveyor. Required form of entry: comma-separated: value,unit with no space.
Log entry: 36,°F
